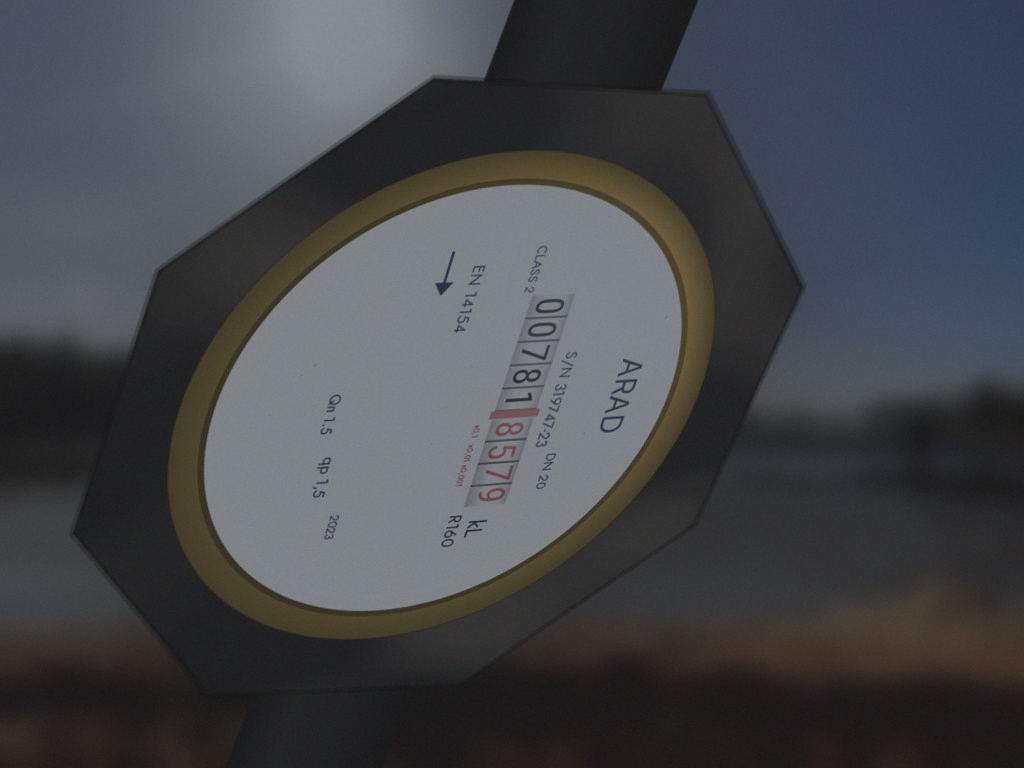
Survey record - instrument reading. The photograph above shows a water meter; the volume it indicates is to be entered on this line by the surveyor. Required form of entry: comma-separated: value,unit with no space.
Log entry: 781.8579,kL
